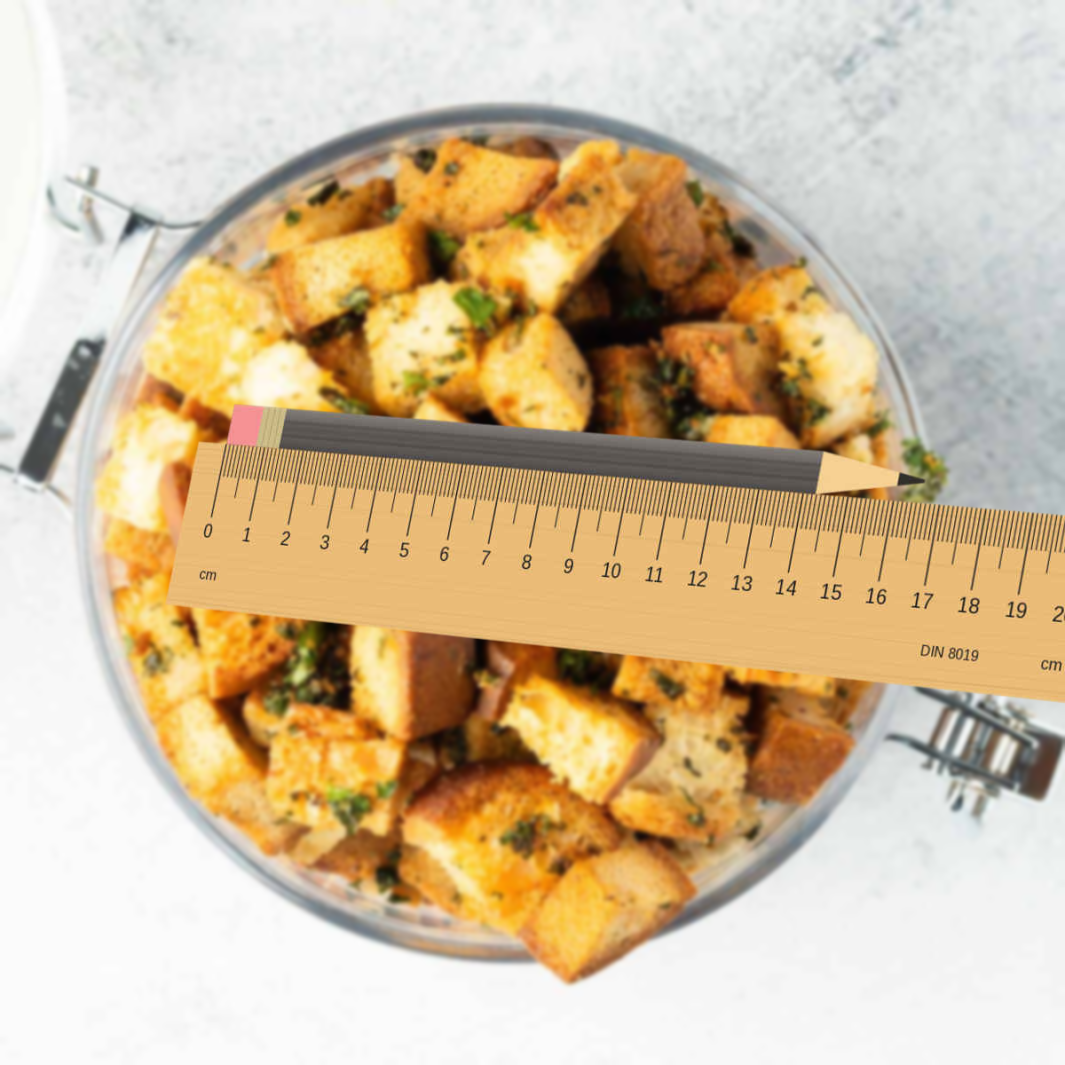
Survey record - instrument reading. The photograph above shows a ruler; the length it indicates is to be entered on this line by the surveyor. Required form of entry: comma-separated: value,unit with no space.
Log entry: 16.6,cm
